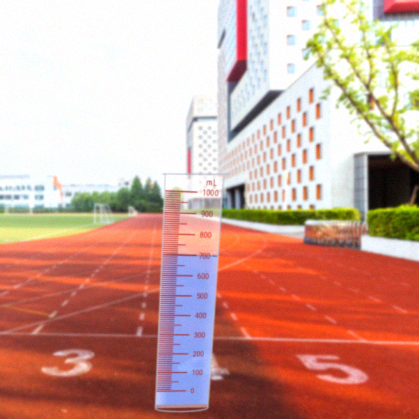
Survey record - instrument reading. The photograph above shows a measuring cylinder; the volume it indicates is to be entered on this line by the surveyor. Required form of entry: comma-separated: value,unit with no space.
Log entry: 700,mL
